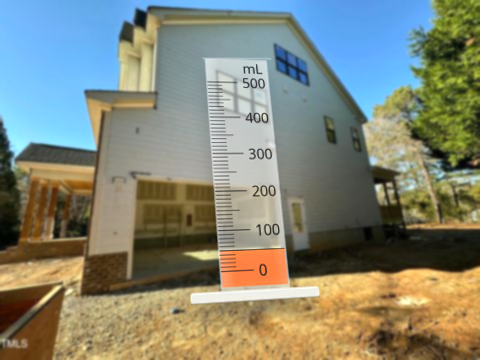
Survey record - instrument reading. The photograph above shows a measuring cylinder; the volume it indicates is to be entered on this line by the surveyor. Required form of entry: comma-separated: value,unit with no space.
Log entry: 50,mL
